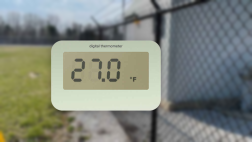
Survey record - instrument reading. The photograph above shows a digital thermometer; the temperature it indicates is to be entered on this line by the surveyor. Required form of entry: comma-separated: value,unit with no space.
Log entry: 27.0,°F
